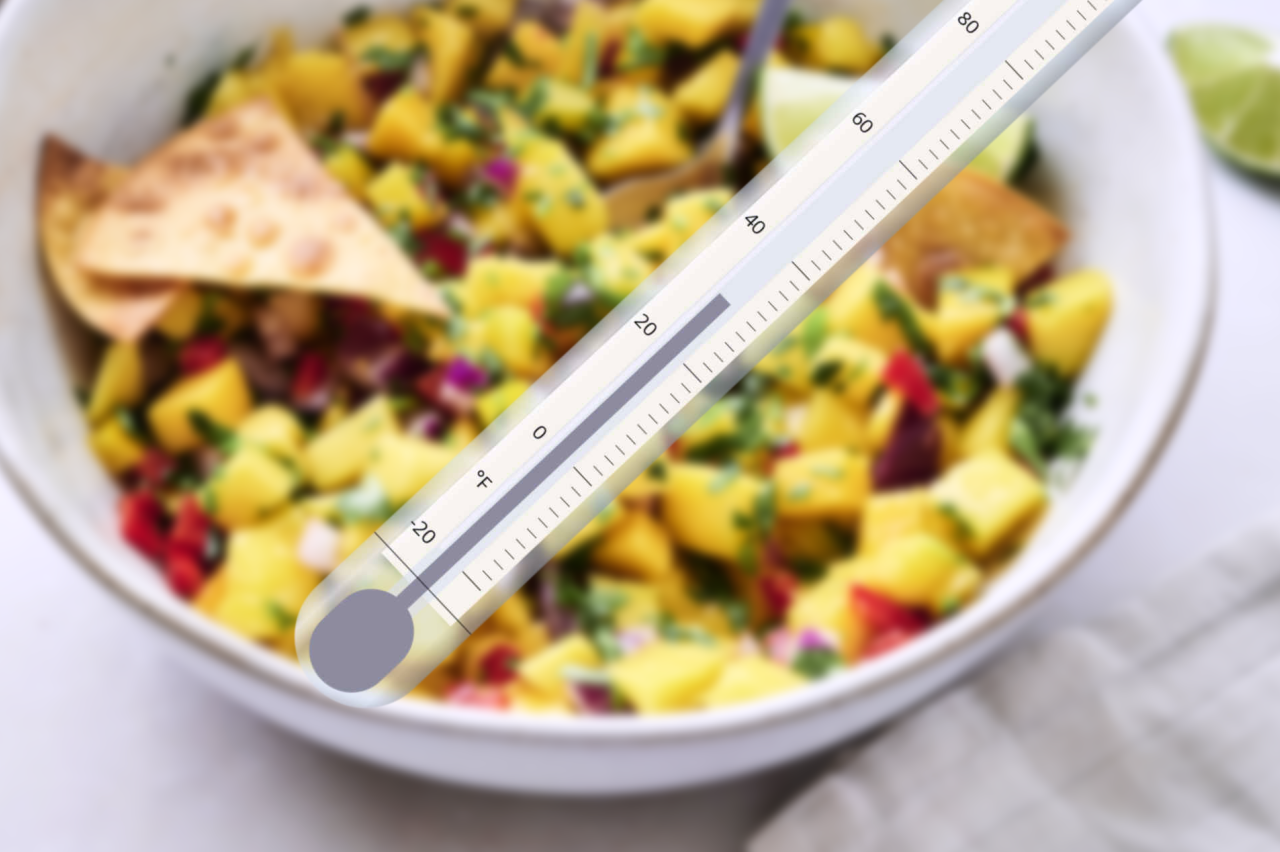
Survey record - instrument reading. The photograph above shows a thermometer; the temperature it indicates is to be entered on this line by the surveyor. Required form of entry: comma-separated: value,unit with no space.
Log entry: 30,°F
